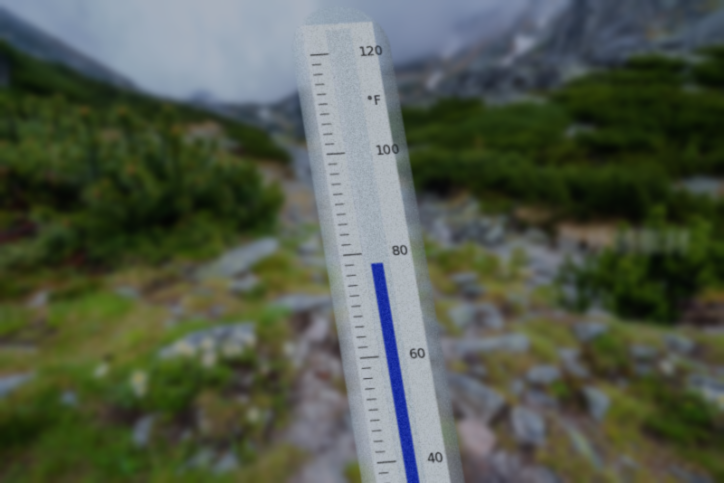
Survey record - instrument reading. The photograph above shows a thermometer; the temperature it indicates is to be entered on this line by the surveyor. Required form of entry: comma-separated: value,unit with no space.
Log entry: 78,°F
